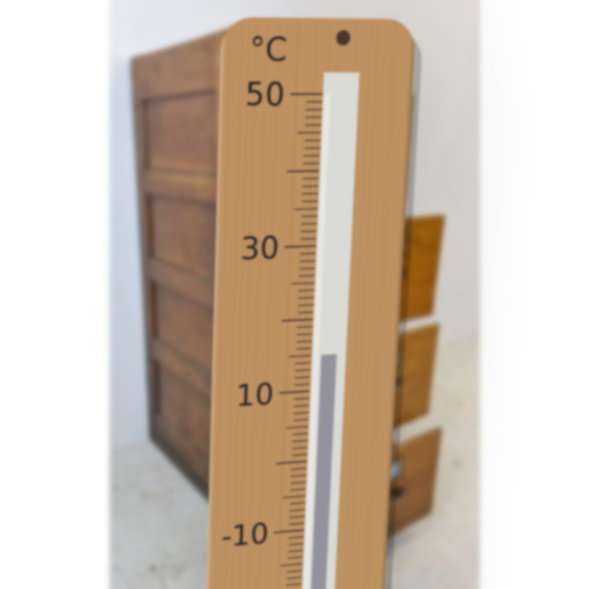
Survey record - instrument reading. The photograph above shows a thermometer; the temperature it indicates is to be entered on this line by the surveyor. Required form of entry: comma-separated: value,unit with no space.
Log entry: 15,°C
